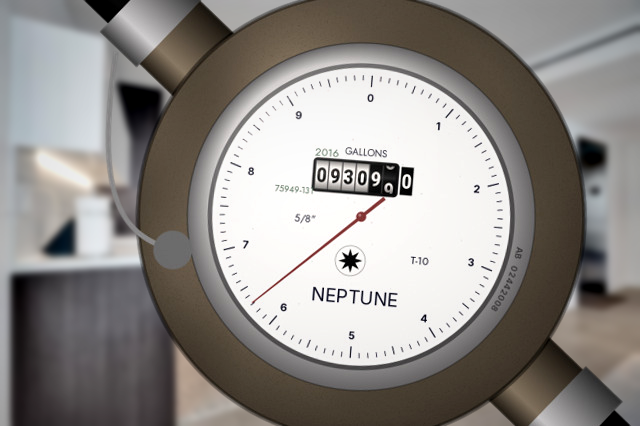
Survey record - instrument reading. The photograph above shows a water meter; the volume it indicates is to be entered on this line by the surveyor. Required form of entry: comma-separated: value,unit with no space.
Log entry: 930986.3,gal
